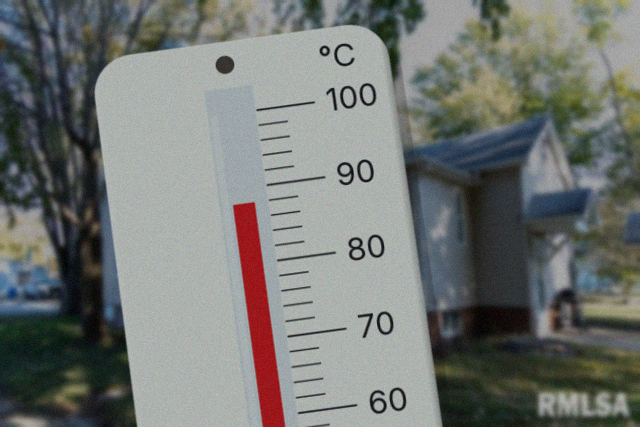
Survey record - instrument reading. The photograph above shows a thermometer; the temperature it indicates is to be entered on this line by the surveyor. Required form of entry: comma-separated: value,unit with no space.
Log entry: 88,°C
